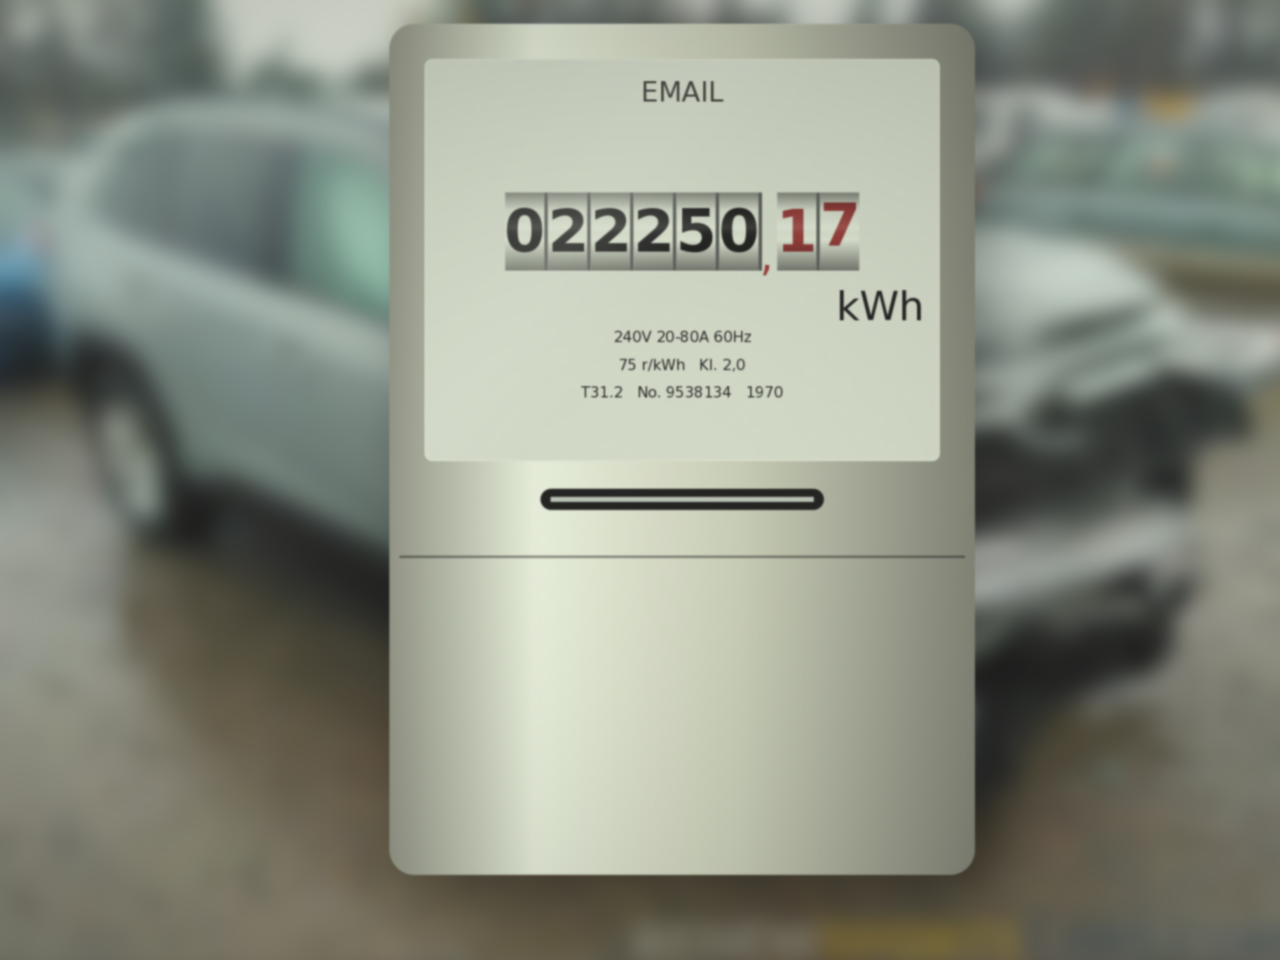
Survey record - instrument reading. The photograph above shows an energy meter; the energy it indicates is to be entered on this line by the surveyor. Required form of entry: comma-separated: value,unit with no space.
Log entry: 22250.17,kWh
